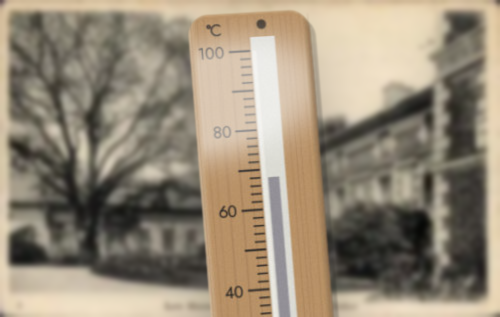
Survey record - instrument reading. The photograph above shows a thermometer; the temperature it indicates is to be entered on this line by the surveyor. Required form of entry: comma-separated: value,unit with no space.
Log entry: 68,°C
